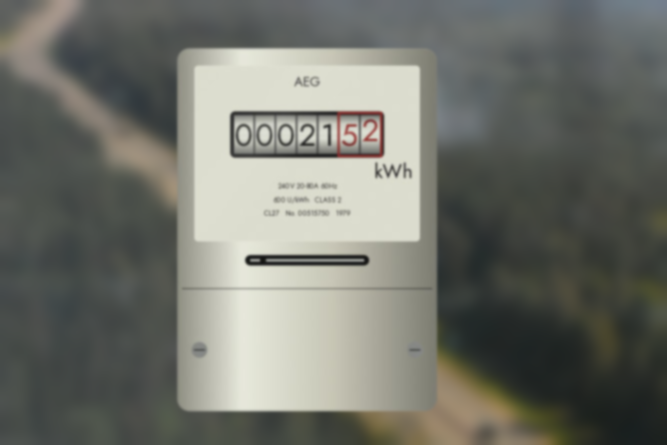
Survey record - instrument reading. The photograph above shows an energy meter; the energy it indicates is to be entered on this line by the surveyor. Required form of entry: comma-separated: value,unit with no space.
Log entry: 21.52,kWh
